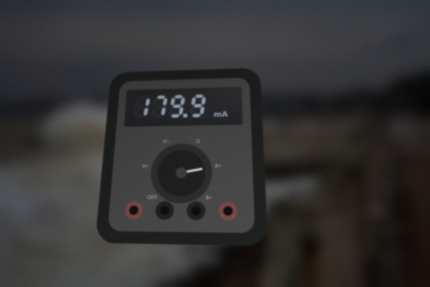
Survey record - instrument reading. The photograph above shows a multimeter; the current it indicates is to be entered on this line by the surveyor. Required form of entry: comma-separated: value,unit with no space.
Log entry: 179.9,mA
